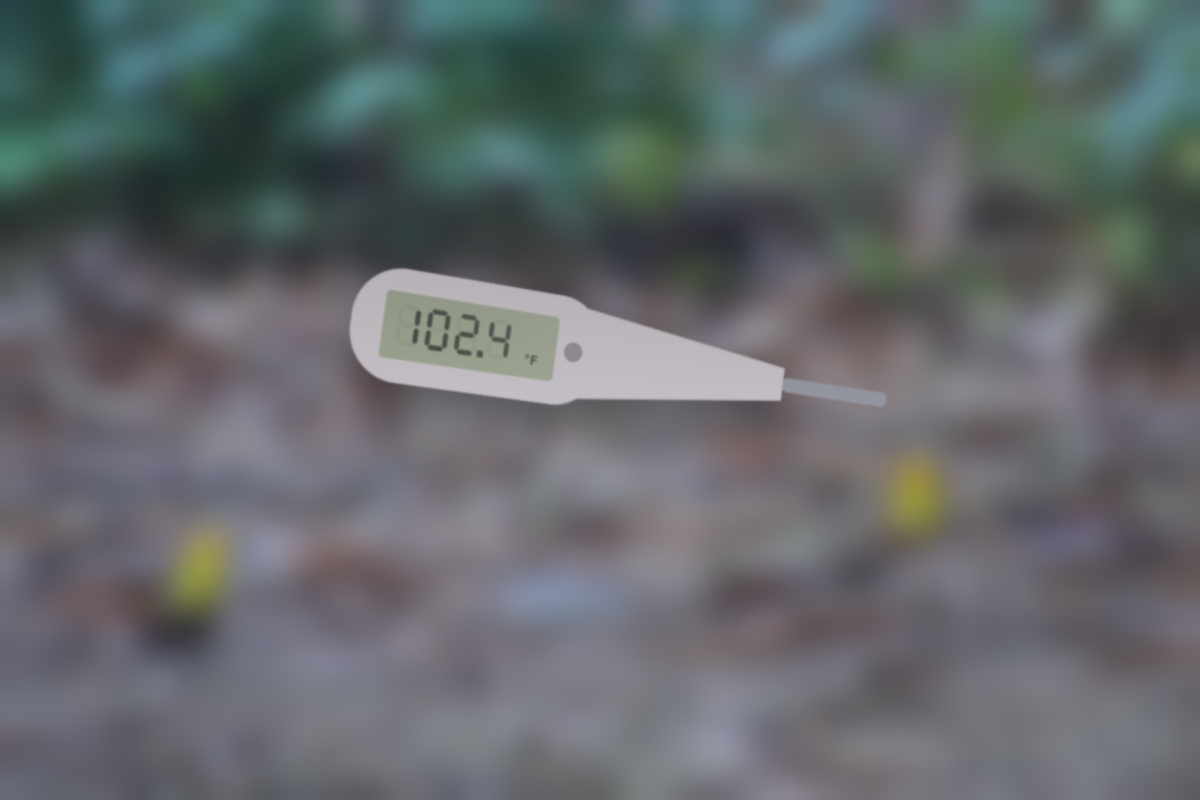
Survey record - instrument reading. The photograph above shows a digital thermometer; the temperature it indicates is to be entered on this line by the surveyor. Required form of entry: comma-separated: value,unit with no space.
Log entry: 102.4,°F
